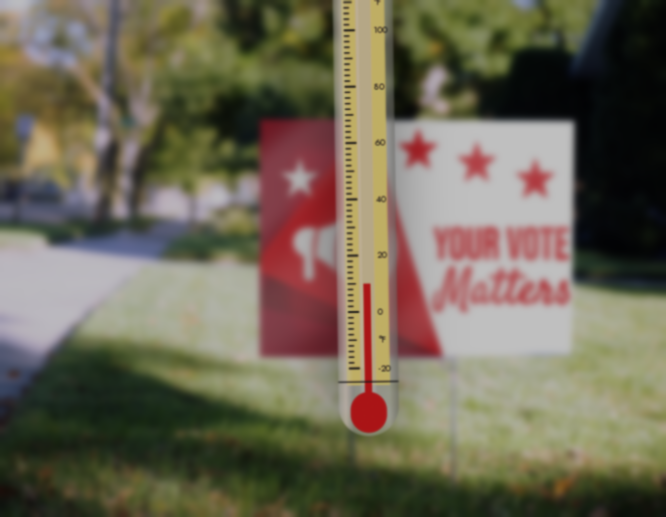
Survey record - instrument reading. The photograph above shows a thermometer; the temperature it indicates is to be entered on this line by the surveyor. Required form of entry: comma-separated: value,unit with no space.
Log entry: 10,°F
